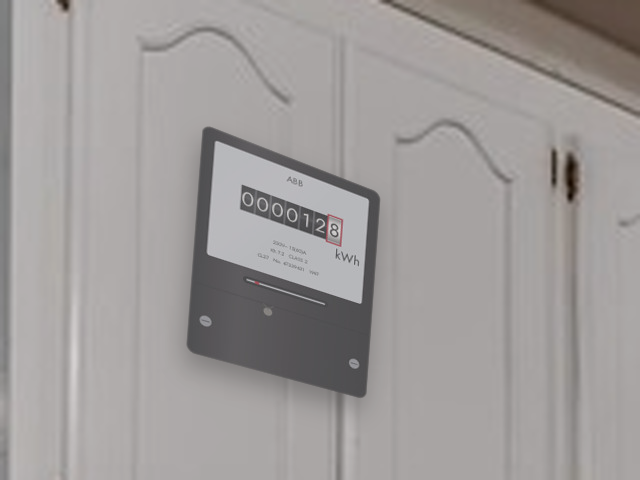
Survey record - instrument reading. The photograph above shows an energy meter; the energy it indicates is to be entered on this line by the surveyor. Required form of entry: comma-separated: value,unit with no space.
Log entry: 12.8,kWh
